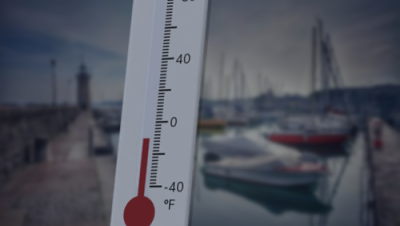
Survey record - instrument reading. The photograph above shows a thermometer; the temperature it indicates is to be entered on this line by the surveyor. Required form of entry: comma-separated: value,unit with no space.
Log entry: -10,°F
